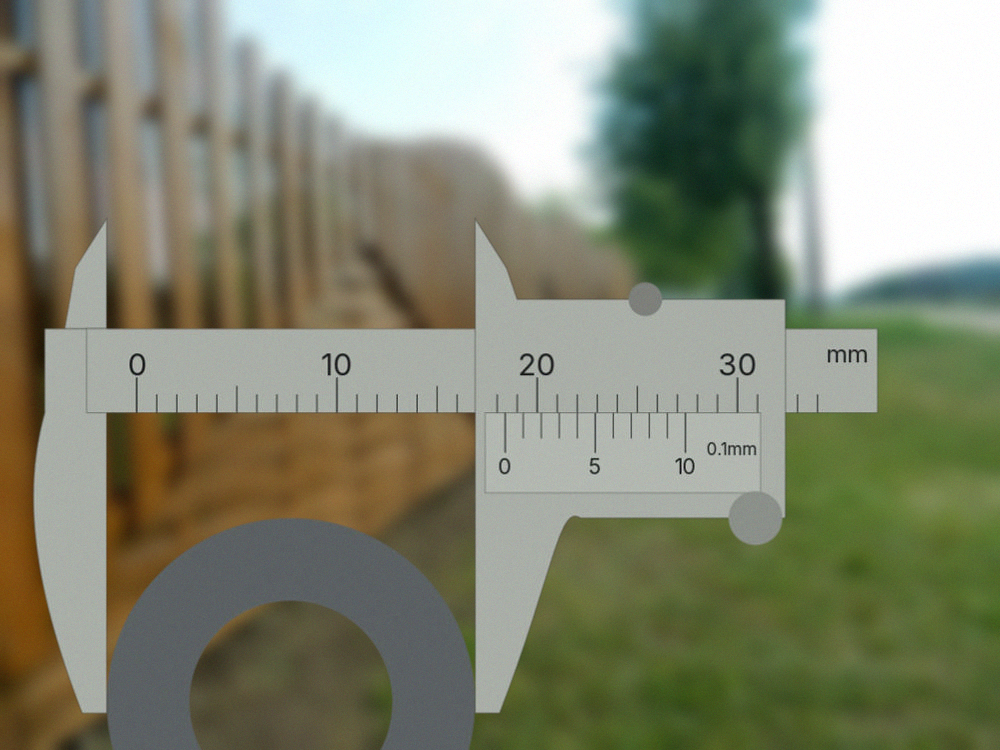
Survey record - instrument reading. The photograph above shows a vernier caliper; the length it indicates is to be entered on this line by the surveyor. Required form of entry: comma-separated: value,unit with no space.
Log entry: 18.4,mm
